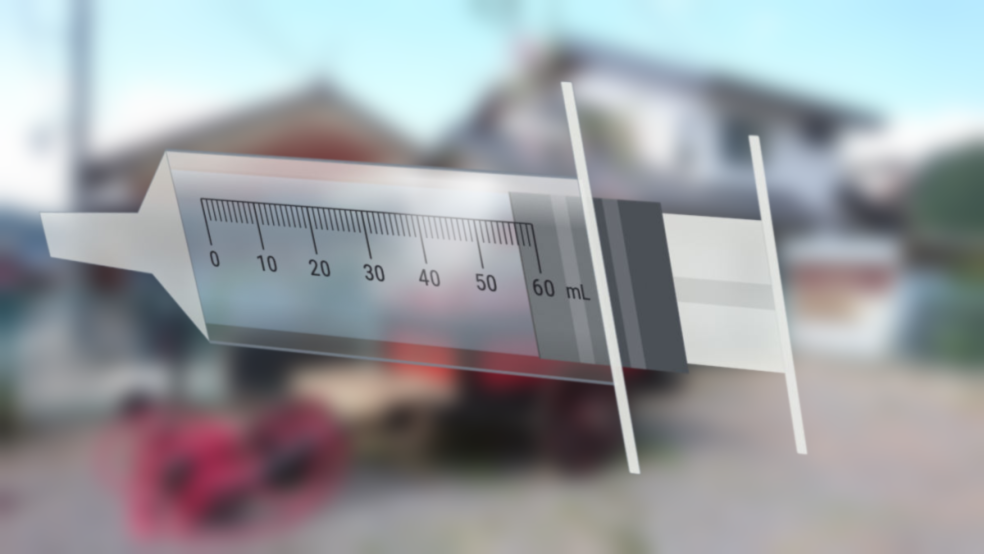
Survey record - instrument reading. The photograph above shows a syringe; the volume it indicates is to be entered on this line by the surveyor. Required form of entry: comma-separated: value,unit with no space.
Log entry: 57,mL
